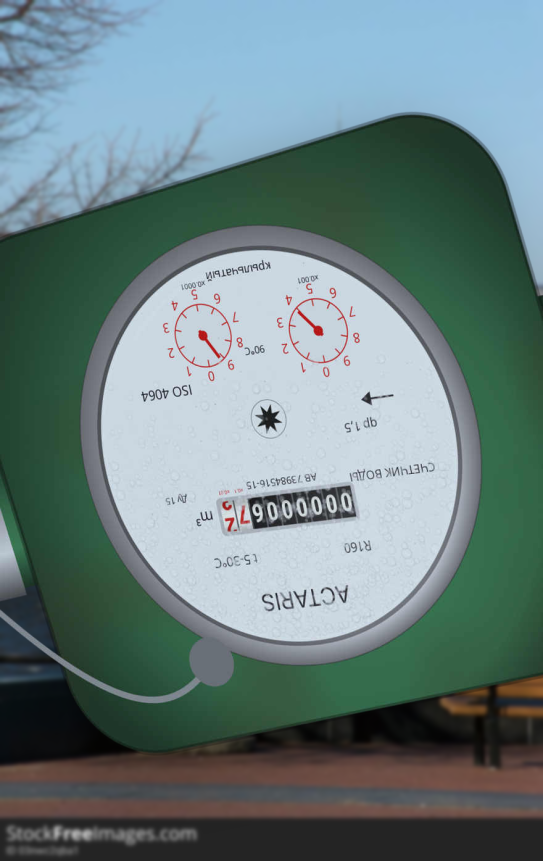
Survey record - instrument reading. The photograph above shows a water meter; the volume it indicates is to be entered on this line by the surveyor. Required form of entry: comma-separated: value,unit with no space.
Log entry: 6.7239,m³
